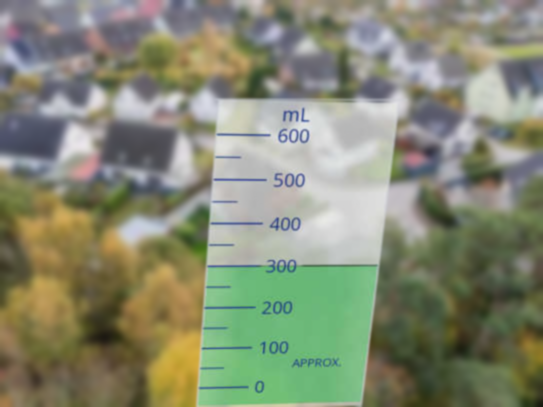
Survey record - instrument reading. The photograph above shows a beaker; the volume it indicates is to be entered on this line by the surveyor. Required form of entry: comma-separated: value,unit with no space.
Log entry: 300,mL
